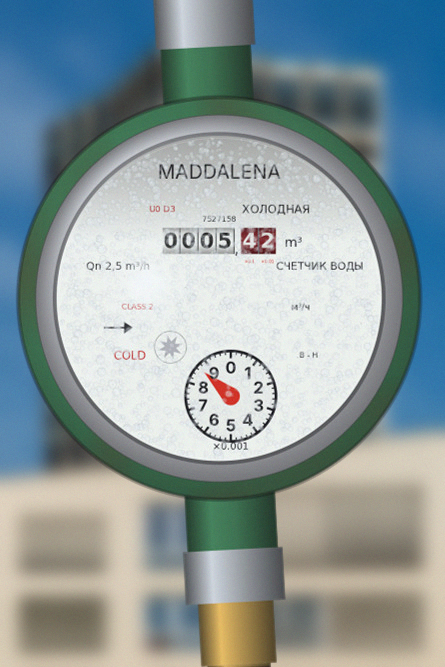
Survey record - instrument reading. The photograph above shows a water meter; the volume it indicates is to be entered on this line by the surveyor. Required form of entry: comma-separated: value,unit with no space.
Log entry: 5.428,m³
